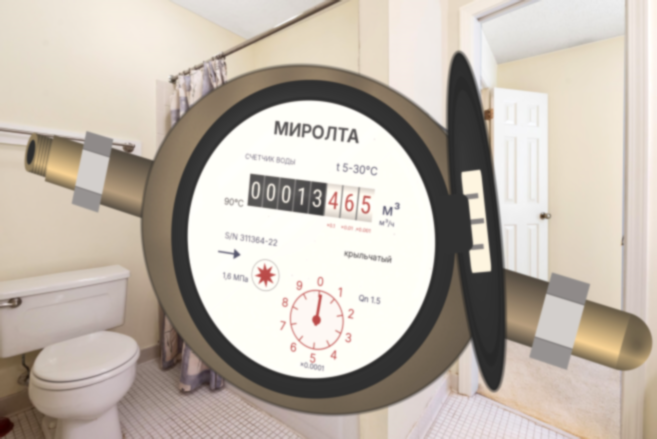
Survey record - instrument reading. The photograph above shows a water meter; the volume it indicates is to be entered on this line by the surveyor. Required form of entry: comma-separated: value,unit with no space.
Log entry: 13.4650,m³
